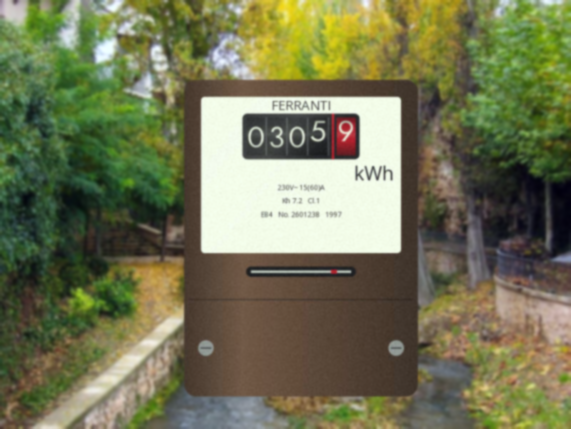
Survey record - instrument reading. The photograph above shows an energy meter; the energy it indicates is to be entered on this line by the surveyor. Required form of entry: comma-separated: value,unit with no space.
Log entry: 305.9,kWh
